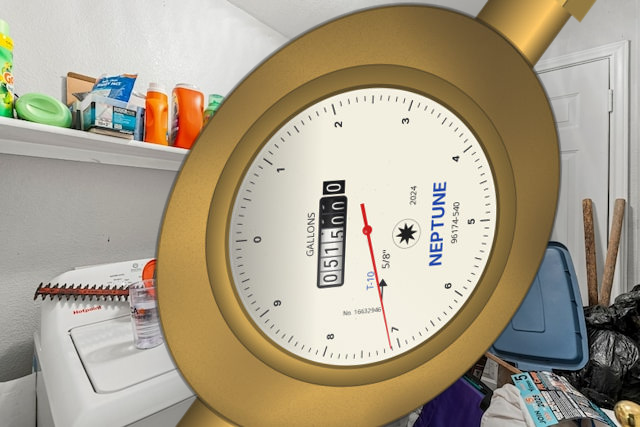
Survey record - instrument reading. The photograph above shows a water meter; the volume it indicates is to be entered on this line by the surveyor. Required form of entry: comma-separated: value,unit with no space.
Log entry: 514997.1,gal
